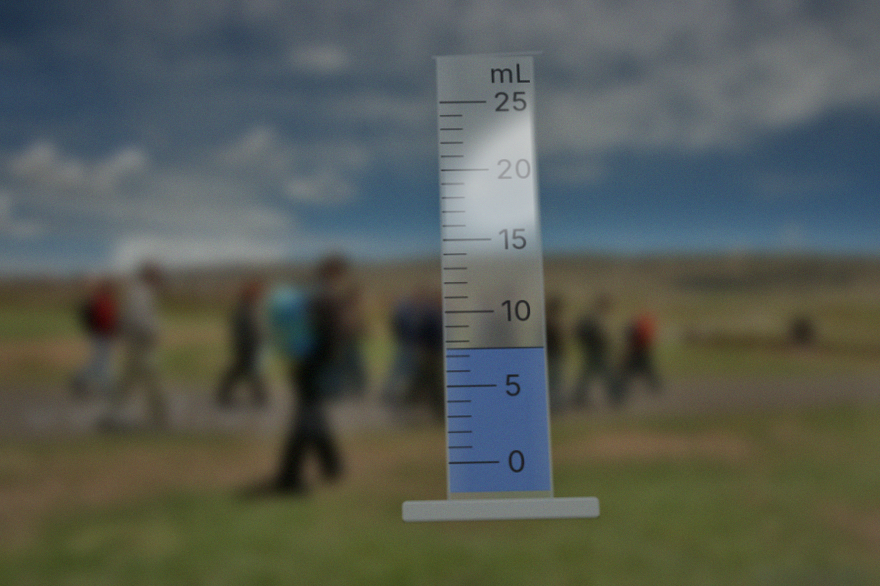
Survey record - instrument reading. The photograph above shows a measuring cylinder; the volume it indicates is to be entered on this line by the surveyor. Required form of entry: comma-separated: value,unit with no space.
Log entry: 7.5,mL
